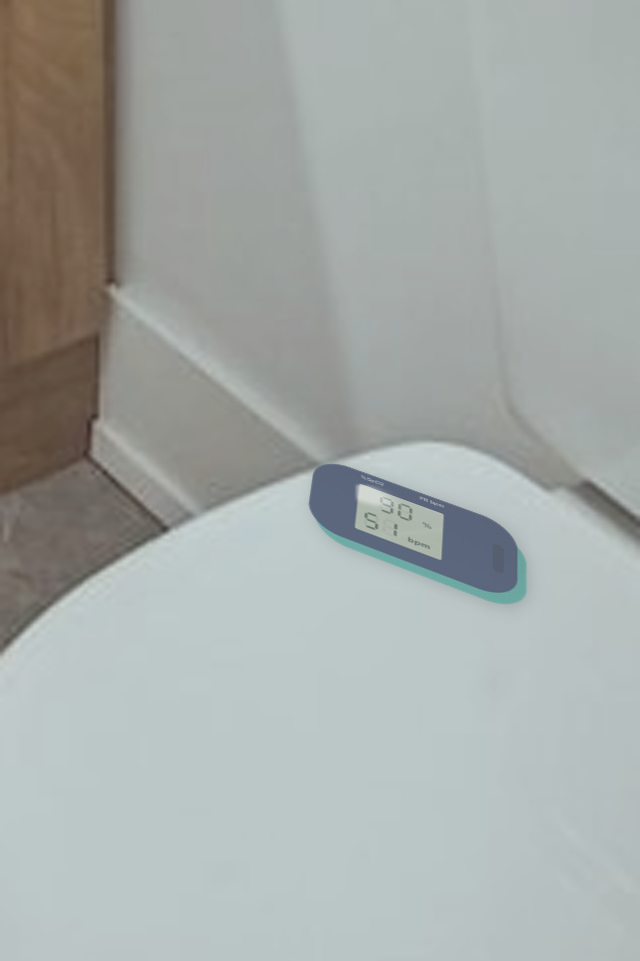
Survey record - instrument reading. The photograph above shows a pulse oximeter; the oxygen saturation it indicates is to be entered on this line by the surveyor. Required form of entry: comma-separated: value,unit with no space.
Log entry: 90,%
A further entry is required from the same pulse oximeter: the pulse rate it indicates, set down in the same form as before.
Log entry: 51,bpm
